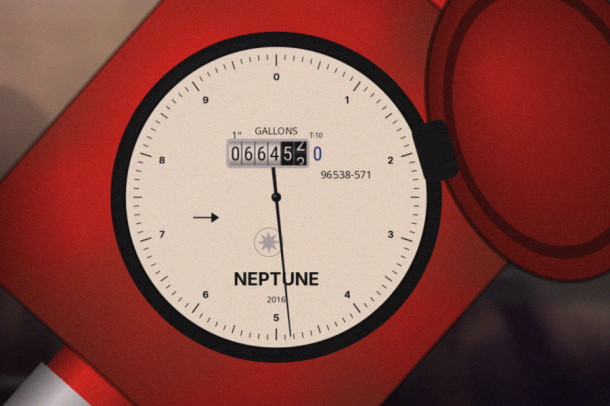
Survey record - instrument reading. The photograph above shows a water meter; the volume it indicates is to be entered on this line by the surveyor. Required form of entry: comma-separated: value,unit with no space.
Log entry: 664524.8,gal
